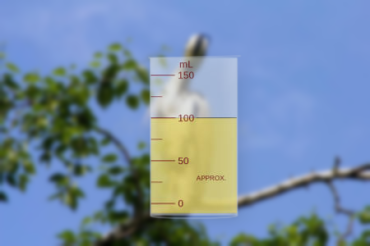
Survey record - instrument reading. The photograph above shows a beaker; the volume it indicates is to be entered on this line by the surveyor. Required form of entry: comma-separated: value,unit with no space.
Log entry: 100,mL
